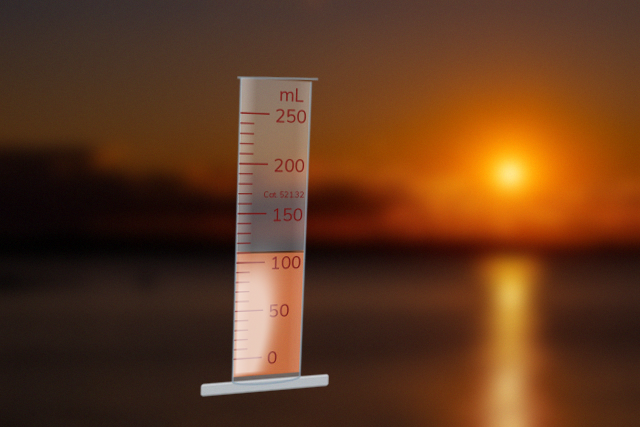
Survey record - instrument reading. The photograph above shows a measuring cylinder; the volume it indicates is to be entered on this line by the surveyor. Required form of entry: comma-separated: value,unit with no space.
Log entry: 110,mL
